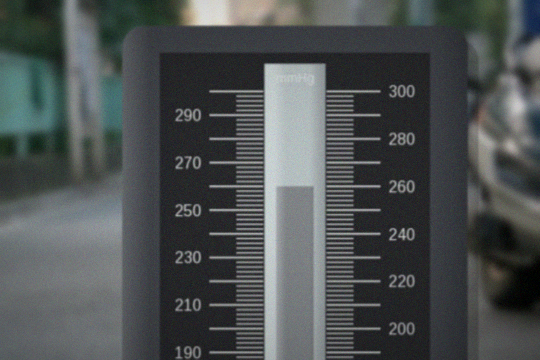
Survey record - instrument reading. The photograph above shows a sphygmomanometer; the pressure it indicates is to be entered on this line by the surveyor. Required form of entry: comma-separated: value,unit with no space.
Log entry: 260,mmHg
